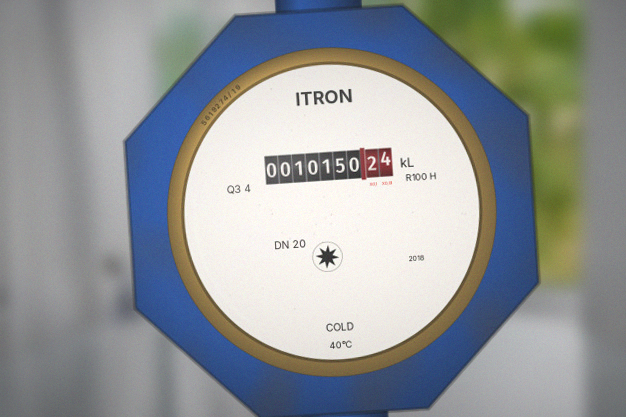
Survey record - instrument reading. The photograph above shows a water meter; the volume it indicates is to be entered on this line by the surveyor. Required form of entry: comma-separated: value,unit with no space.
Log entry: 10150.24,kL
